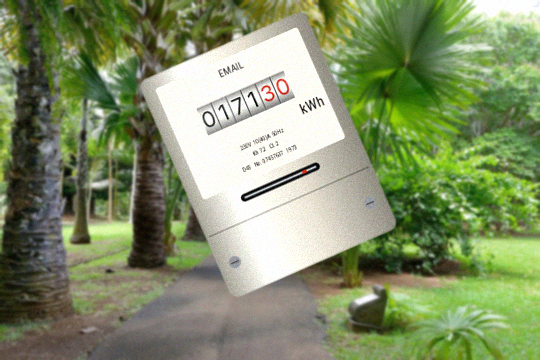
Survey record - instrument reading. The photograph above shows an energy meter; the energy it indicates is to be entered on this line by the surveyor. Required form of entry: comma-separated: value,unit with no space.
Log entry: 171.30,kWh
